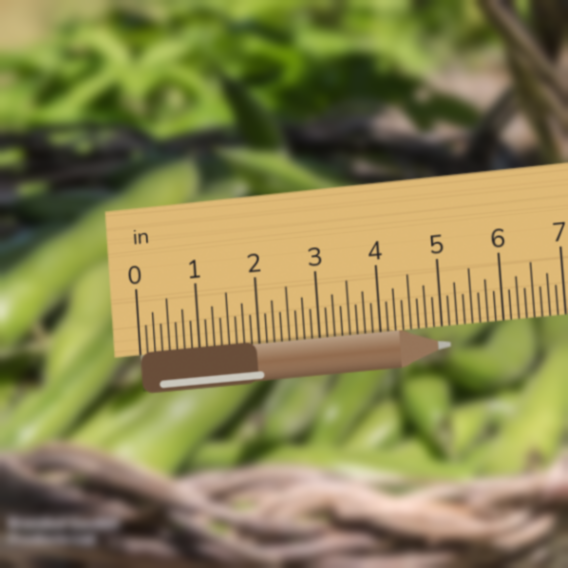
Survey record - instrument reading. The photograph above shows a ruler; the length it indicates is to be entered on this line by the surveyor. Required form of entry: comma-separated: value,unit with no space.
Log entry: 5.125,in
